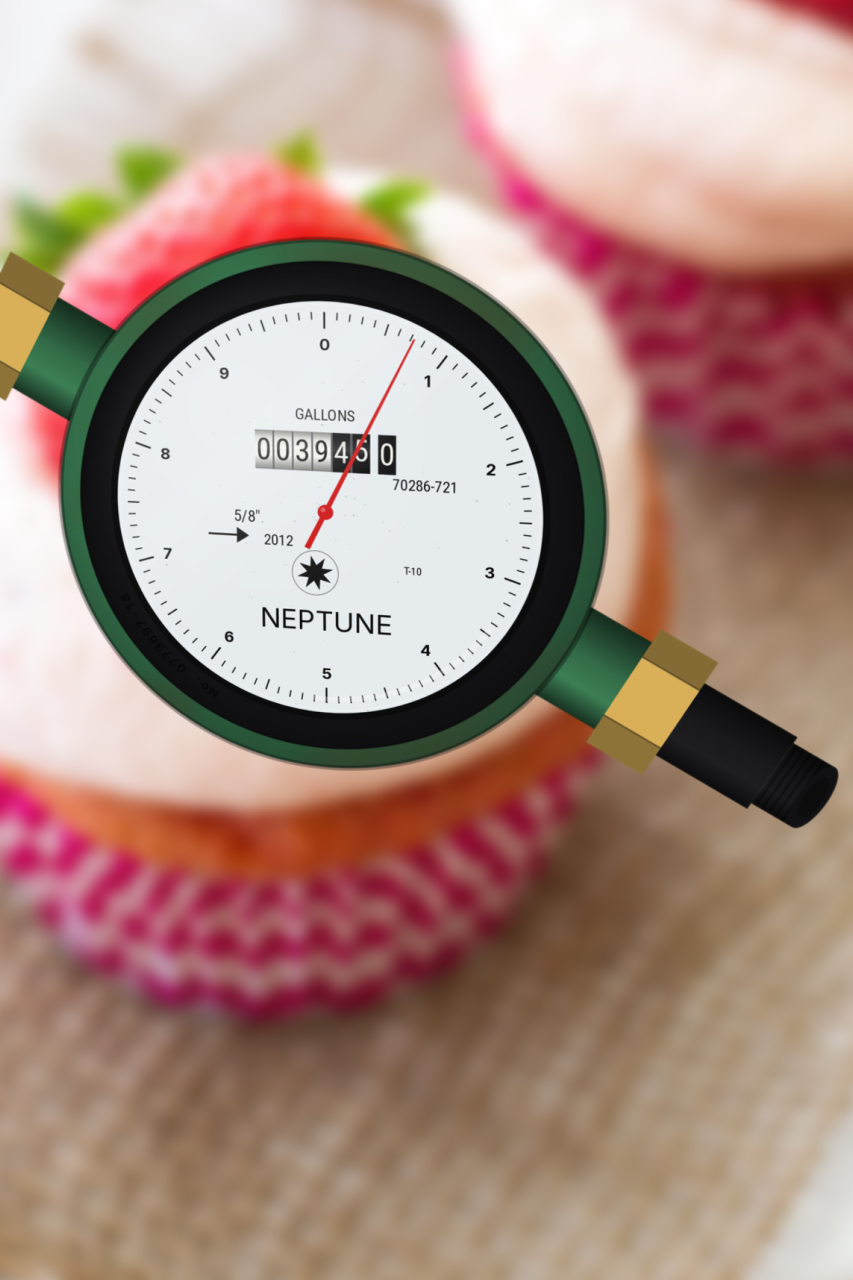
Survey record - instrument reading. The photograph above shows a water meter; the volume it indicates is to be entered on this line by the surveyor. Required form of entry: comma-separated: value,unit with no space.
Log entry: 39450.7,gal
